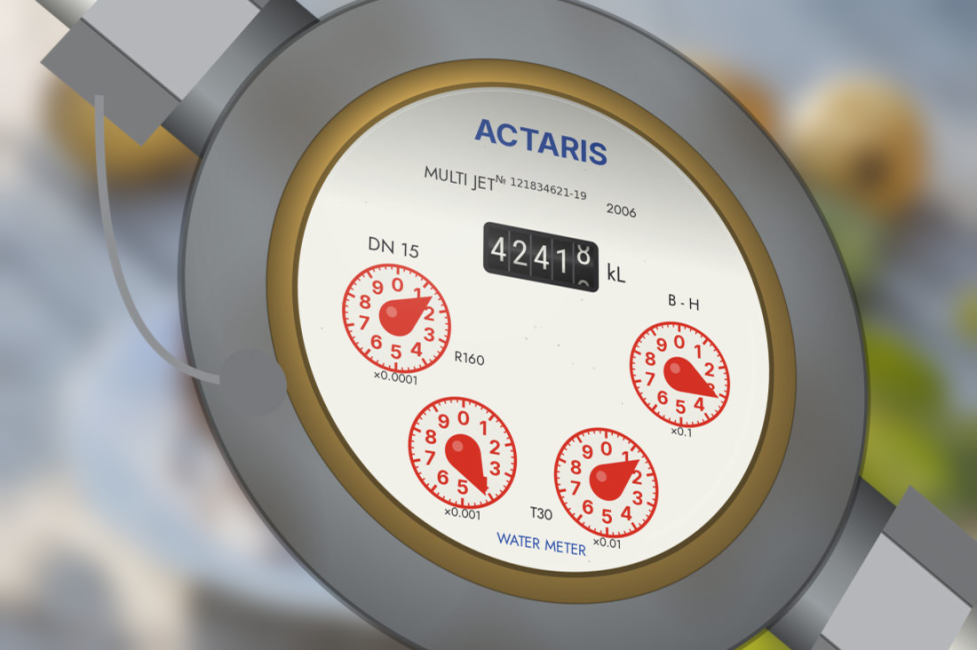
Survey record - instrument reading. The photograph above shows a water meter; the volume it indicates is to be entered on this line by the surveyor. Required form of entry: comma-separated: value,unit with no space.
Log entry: 42418.3141,kL
